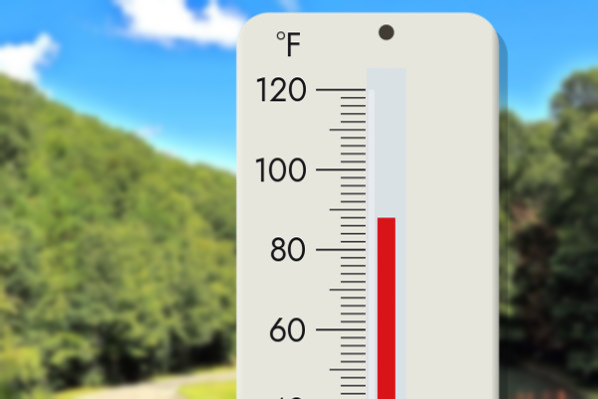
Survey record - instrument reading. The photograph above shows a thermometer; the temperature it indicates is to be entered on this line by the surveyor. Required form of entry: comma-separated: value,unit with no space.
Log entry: 88,°F
